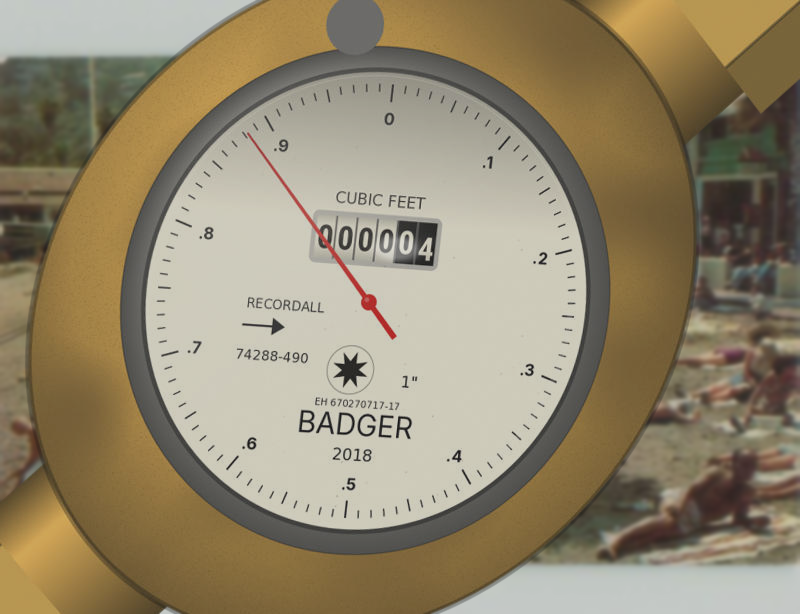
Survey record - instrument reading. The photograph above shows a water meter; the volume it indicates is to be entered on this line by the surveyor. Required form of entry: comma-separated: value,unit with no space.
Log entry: 3.88,ft³
